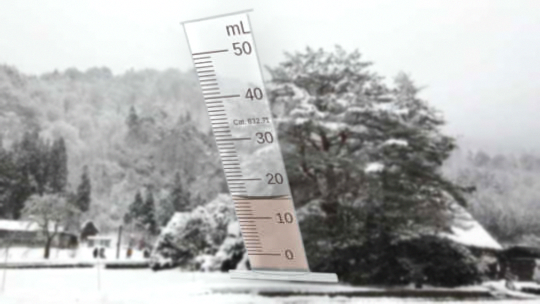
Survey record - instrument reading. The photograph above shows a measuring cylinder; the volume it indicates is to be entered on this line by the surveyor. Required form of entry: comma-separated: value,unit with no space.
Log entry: 15,mL
